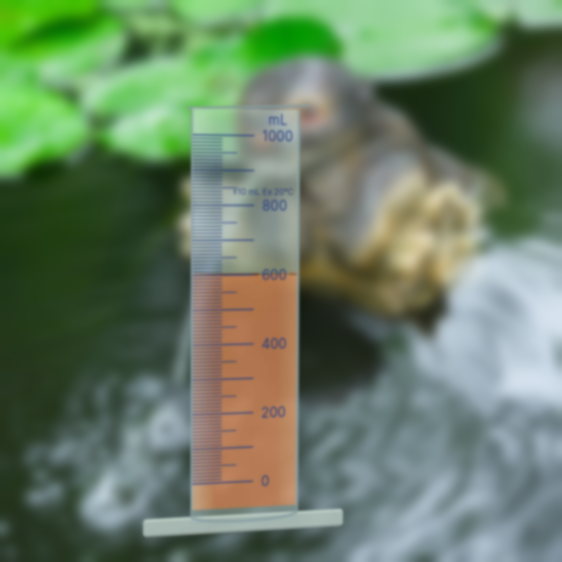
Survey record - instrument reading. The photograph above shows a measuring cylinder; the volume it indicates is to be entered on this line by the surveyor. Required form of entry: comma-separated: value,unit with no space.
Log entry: 600,mL
